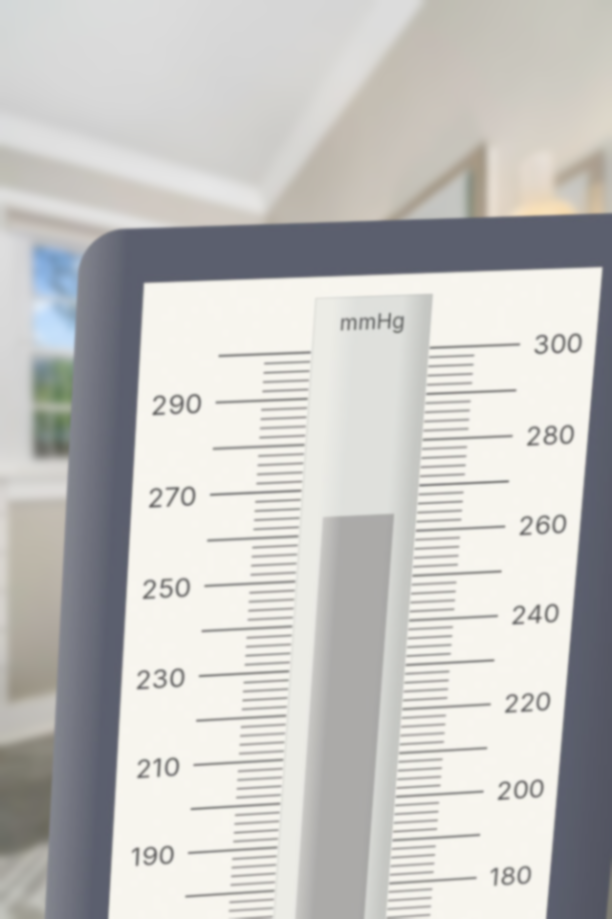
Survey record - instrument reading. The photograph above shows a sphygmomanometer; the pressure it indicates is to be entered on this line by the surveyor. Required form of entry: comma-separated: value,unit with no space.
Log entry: 264,mmHg
